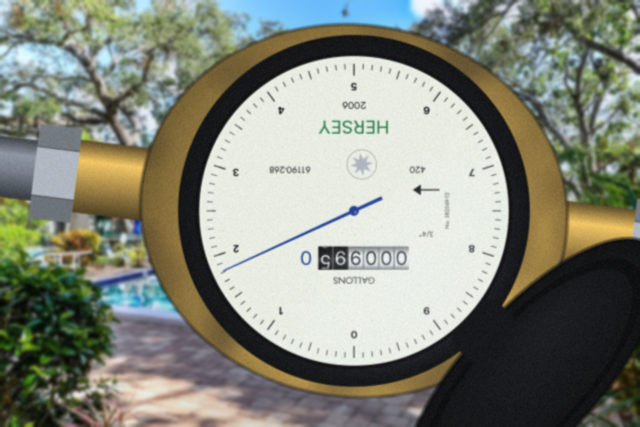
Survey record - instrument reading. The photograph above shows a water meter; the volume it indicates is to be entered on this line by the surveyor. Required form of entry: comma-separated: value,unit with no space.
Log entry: 9951.8,gal
